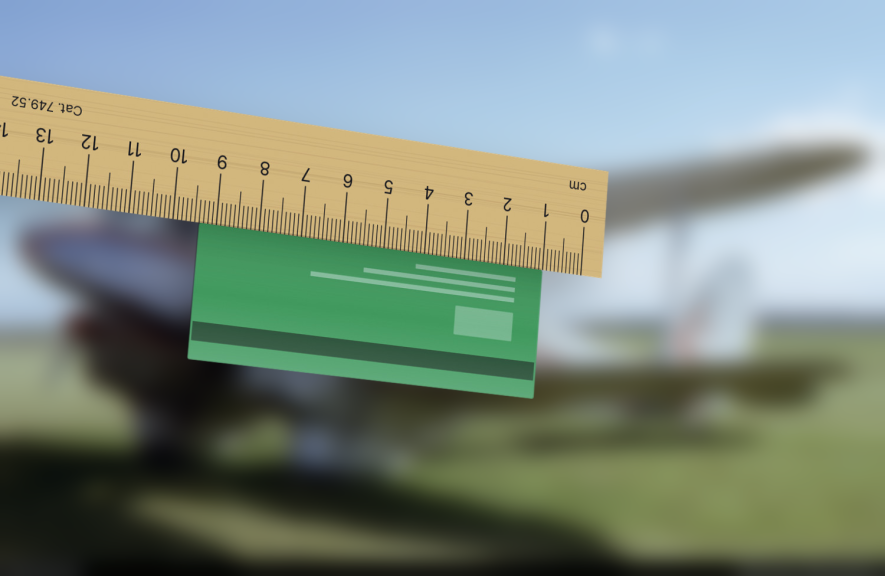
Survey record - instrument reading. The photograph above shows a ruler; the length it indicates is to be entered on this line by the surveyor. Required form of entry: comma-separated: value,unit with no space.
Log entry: 8.4,cm
